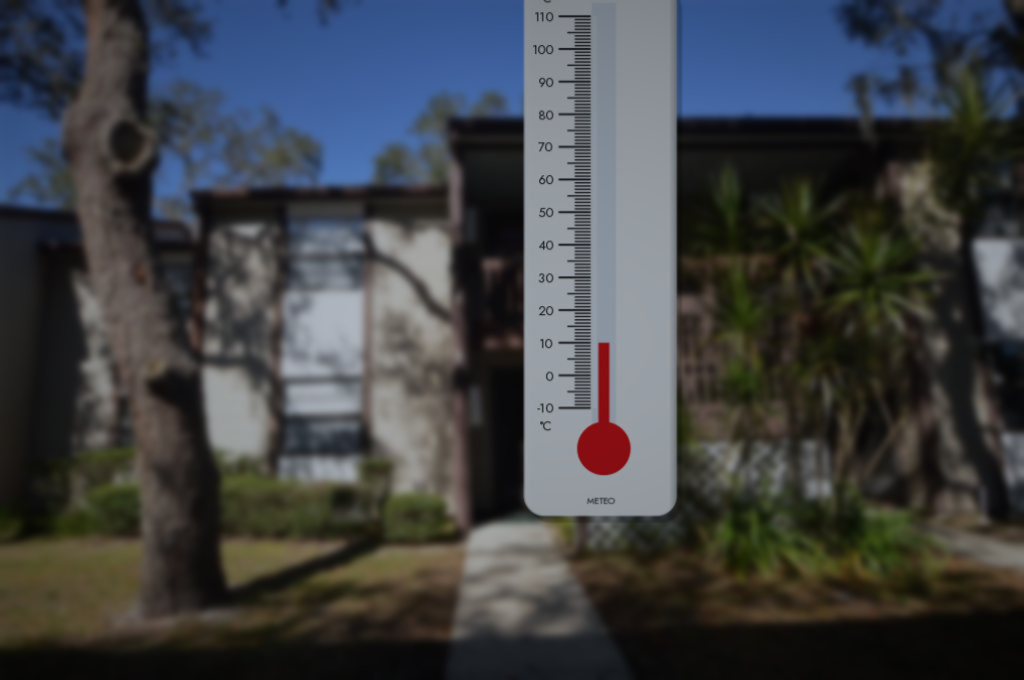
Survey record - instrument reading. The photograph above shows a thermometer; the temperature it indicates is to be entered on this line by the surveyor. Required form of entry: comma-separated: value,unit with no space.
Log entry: 10,°C
